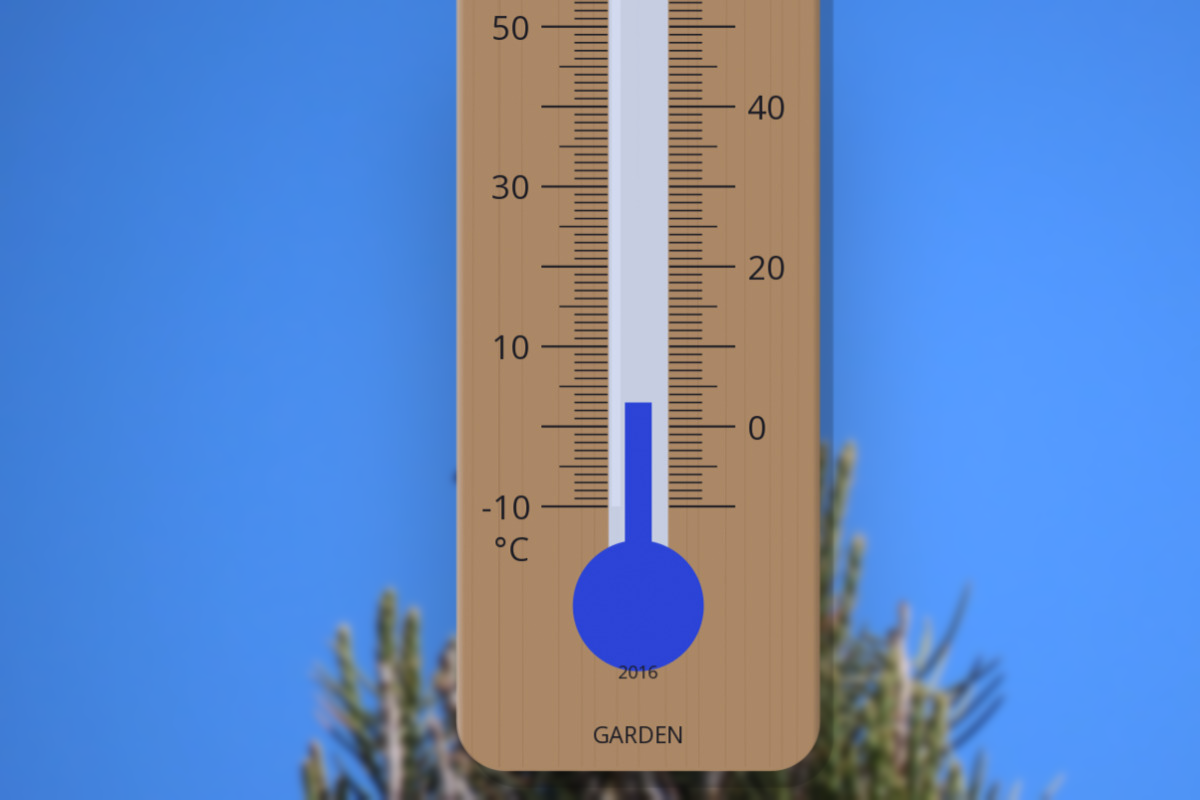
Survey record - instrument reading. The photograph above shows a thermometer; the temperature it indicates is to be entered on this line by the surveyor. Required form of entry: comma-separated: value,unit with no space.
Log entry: 3,°C
